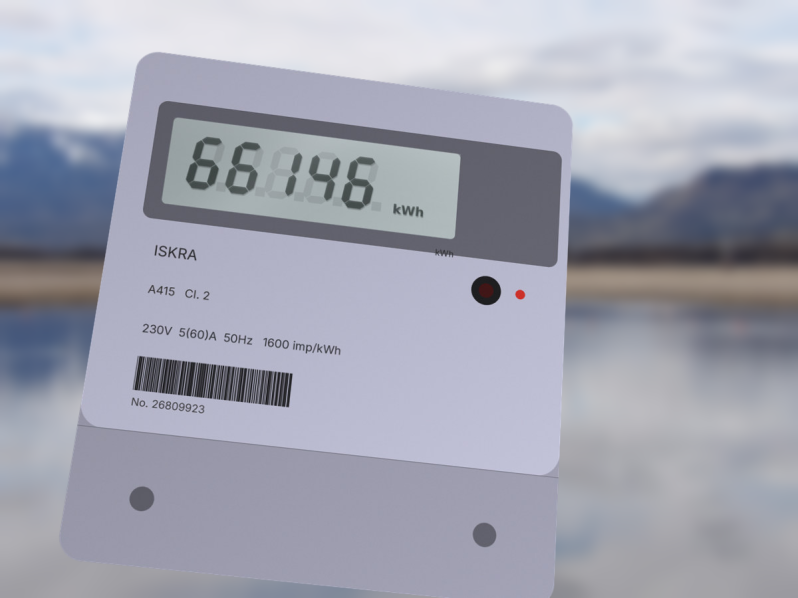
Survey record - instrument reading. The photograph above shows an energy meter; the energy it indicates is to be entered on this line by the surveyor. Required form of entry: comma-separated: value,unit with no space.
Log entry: 66146,kWh
